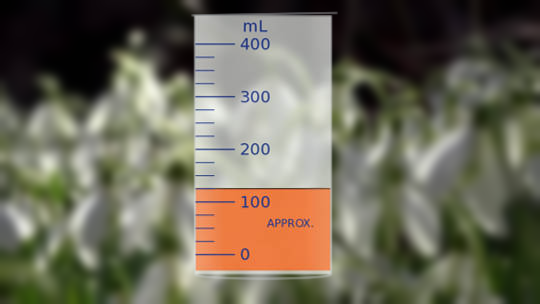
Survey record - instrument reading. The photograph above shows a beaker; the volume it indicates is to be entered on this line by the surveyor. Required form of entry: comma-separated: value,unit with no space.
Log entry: 125,mL
